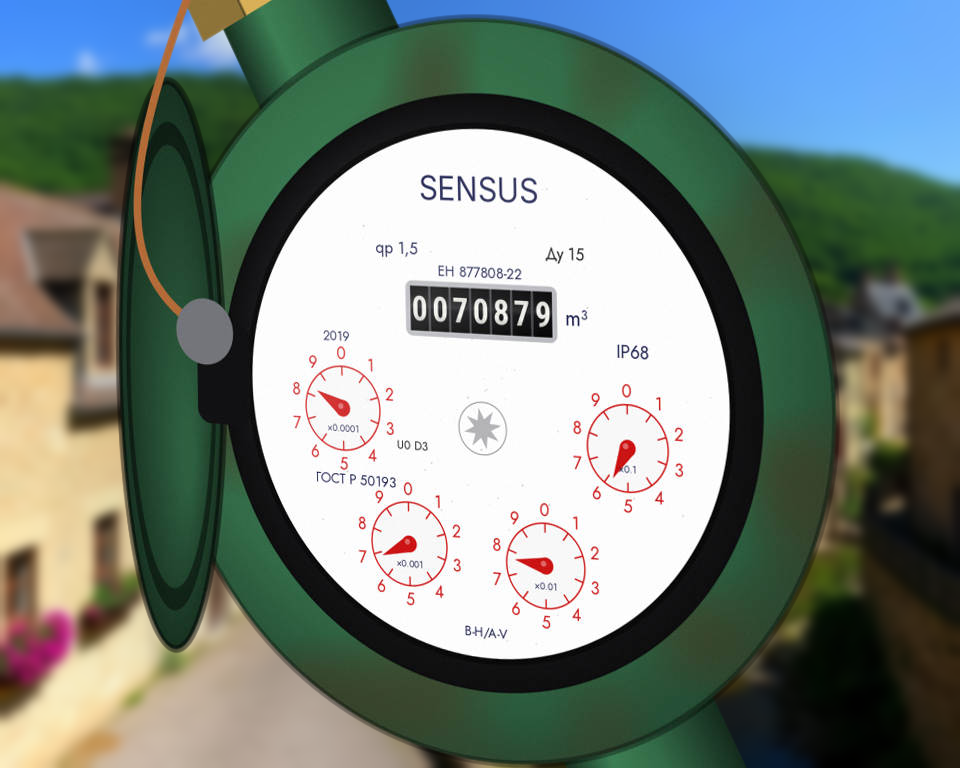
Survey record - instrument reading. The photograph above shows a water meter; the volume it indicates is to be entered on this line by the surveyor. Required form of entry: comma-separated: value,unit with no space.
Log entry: 70879.5768,m³
